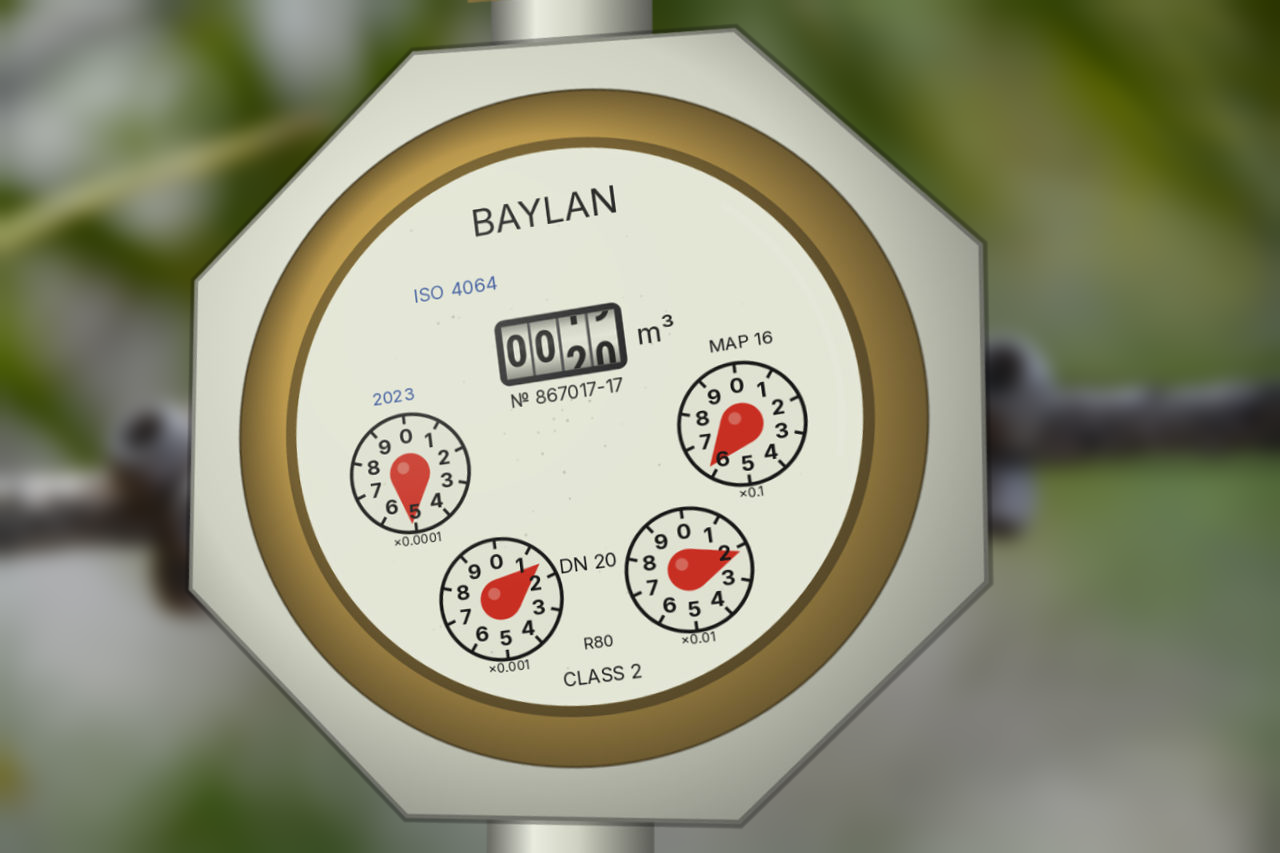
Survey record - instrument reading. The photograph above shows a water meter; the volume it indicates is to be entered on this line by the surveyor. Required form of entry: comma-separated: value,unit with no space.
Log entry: 19.6215,m³
